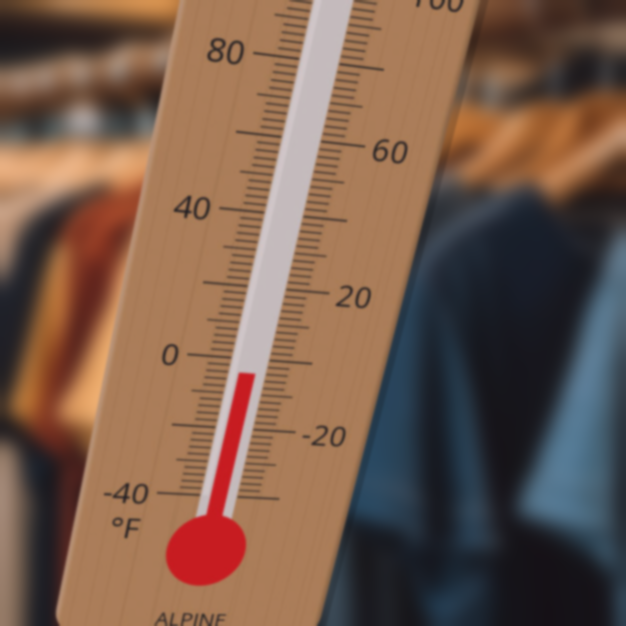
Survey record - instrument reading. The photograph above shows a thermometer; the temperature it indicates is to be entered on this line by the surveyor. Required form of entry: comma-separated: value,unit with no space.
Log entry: -4,°F
